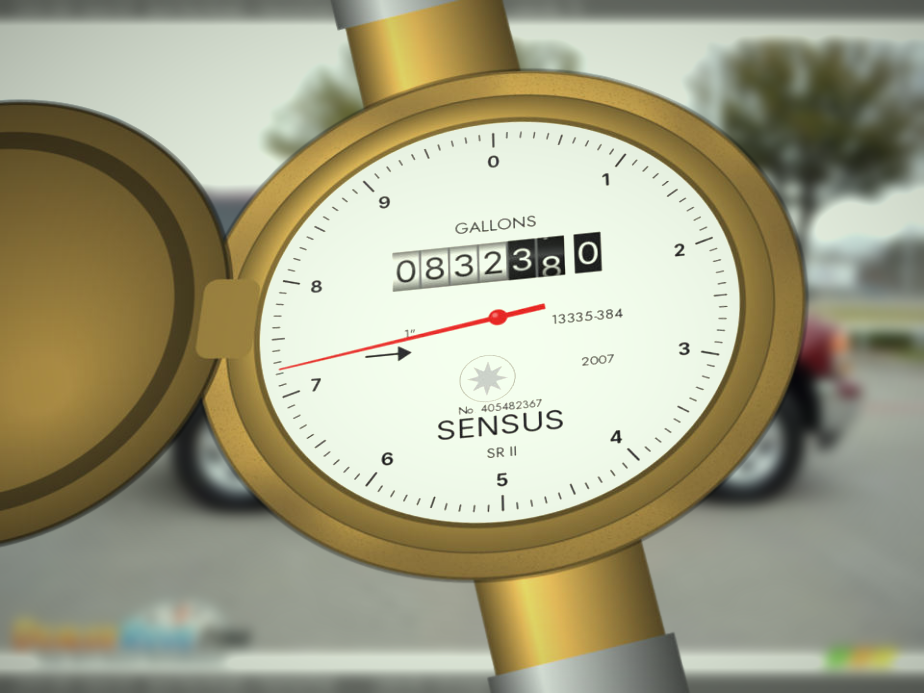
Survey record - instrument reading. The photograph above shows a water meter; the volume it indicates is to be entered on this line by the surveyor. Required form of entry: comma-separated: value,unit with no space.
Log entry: 832377.2,gal
